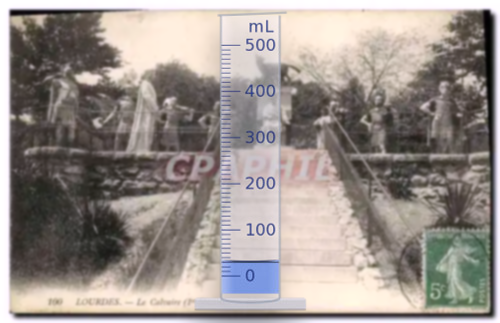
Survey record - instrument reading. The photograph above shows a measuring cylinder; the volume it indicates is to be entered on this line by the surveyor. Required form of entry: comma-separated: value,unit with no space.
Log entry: 30,mL
